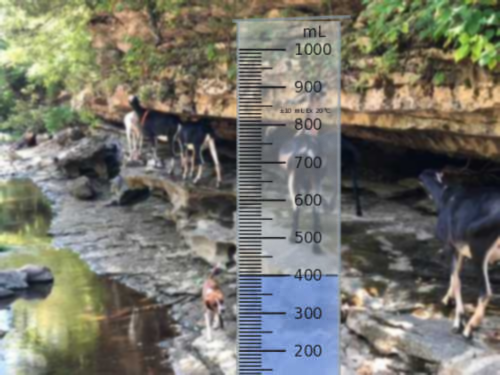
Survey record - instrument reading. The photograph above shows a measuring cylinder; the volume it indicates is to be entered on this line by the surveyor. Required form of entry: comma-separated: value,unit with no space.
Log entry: 400,mL
